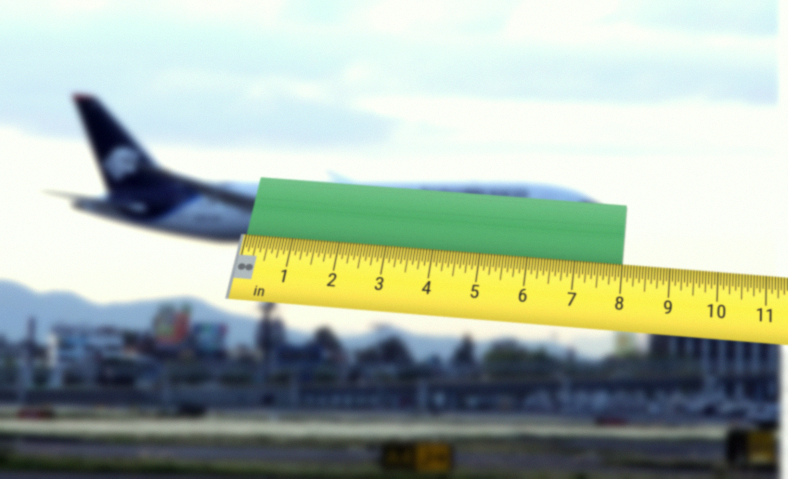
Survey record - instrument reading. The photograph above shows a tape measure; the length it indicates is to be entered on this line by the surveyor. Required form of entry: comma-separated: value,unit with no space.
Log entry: 8,in
